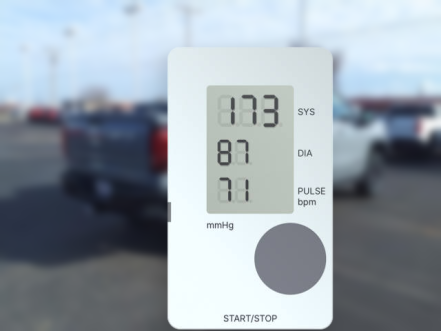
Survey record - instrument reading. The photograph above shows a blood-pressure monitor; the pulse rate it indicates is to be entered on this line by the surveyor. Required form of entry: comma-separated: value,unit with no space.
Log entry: 71,bpm
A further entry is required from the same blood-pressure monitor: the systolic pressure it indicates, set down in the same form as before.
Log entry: 173,mmHg
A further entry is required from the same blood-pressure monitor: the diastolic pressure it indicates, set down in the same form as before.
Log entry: 87,mmHg
